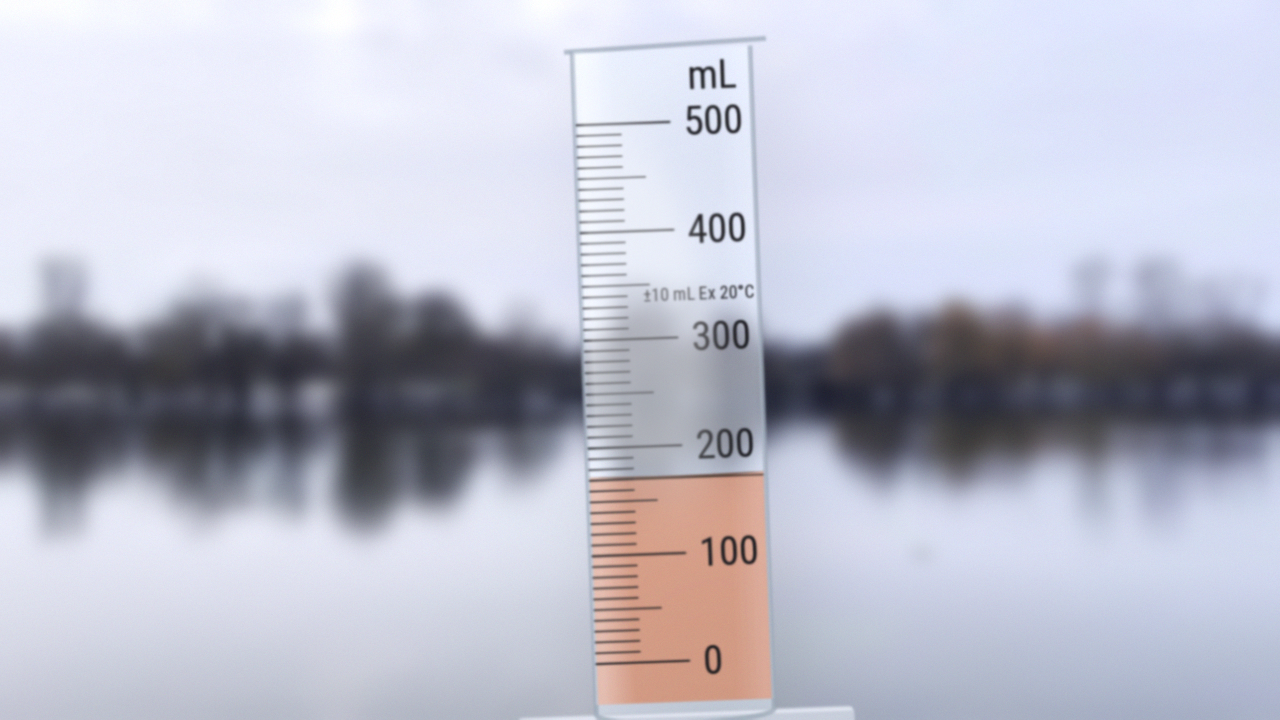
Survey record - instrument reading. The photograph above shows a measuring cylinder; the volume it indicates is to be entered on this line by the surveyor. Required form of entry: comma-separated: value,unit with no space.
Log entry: 170,mL
